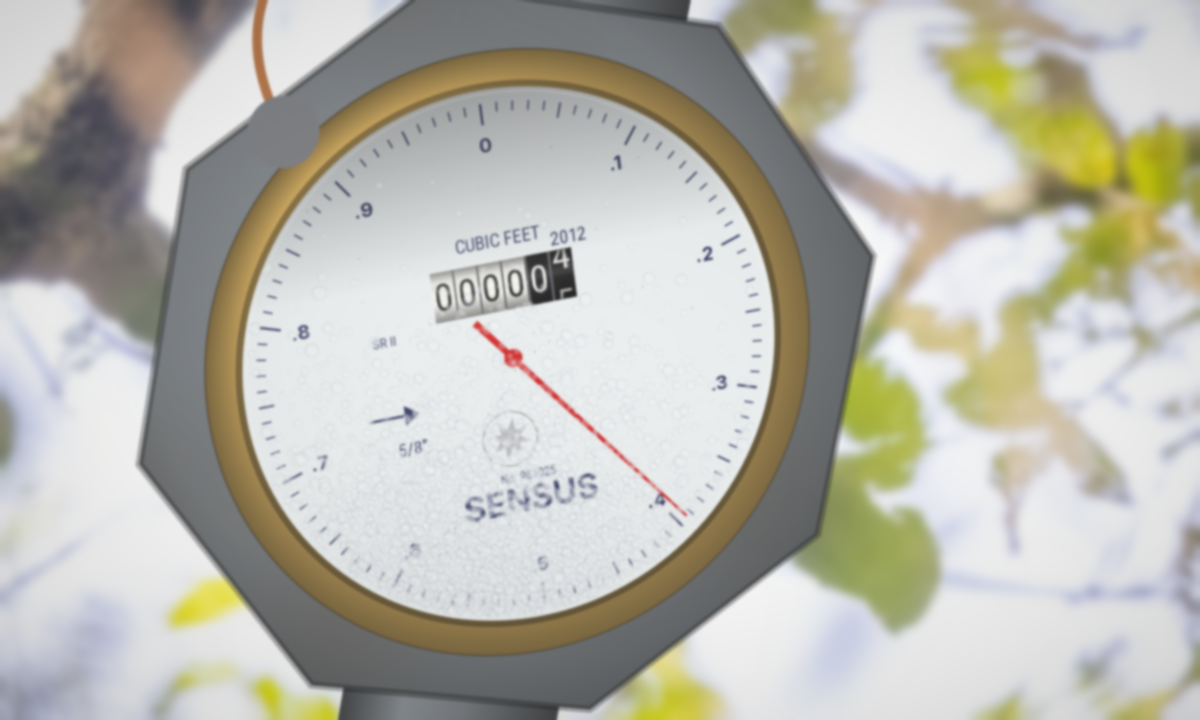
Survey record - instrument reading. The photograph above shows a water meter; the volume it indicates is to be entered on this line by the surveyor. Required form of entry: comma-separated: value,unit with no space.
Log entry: 4.39,ft³
